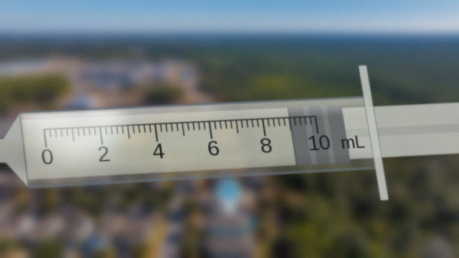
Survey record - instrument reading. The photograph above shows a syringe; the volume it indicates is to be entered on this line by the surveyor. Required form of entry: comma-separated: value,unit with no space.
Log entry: 9,mL
